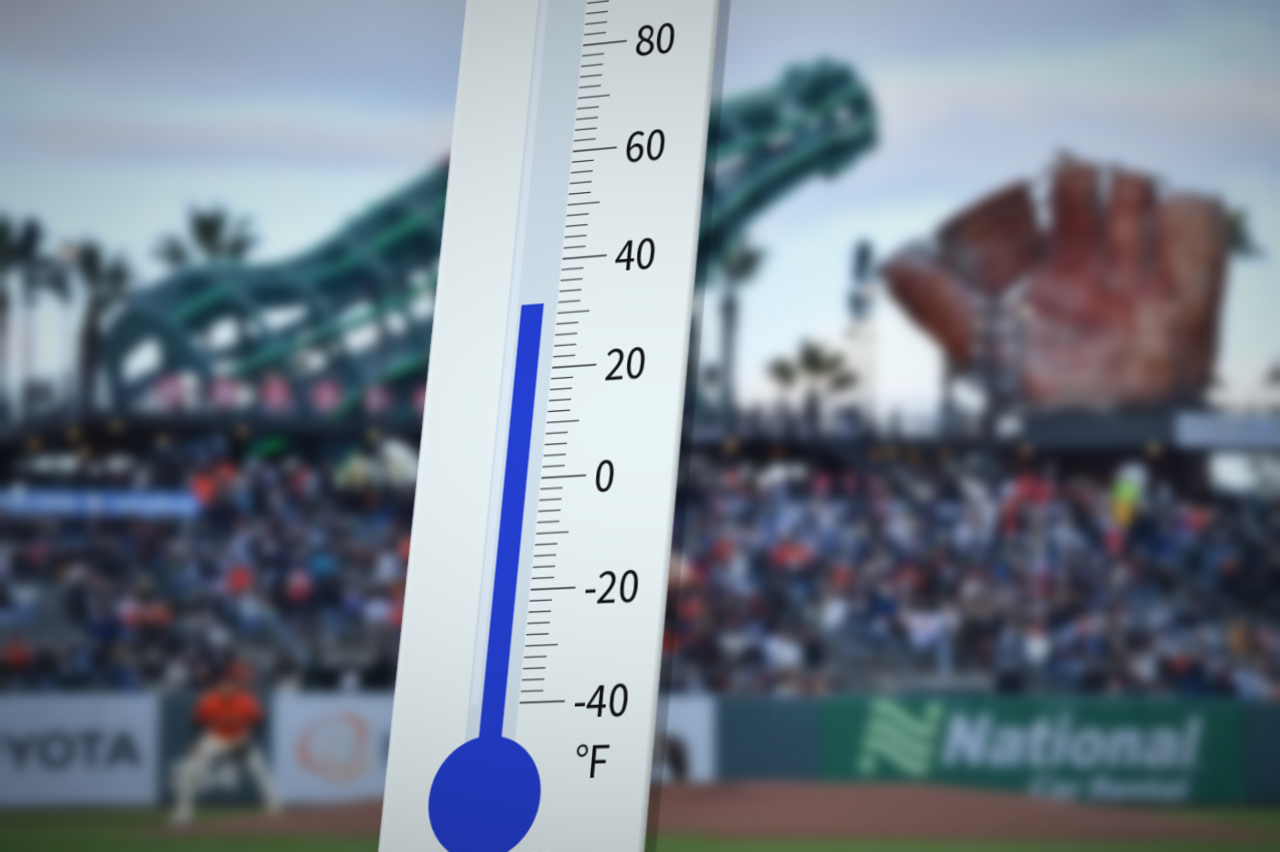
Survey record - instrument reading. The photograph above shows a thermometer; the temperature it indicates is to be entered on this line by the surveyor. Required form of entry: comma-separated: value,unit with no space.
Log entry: 32,°F
